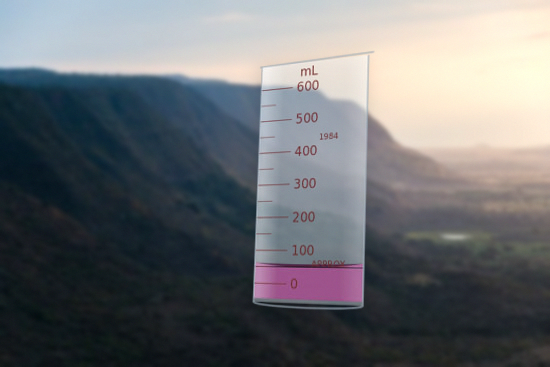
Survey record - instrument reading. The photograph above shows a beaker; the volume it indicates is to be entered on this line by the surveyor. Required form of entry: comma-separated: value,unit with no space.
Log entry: 50,mL
